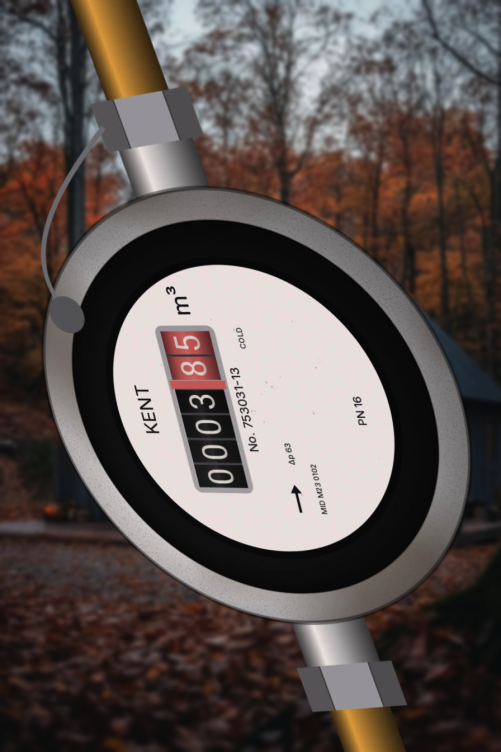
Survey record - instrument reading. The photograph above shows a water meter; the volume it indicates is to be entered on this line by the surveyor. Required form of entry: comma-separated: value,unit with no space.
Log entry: 3.85,m³
